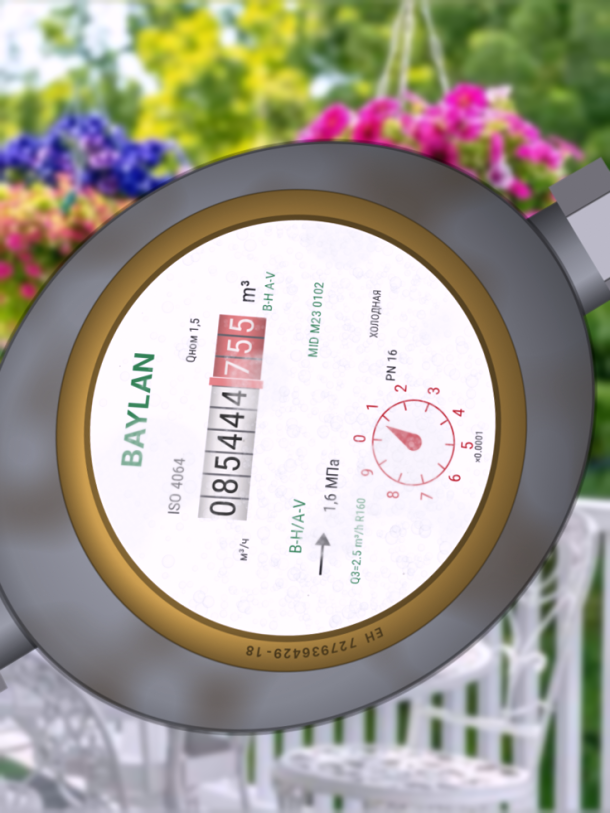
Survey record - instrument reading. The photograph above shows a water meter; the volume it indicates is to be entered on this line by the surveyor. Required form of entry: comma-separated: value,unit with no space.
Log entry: 85444.7550,m³
